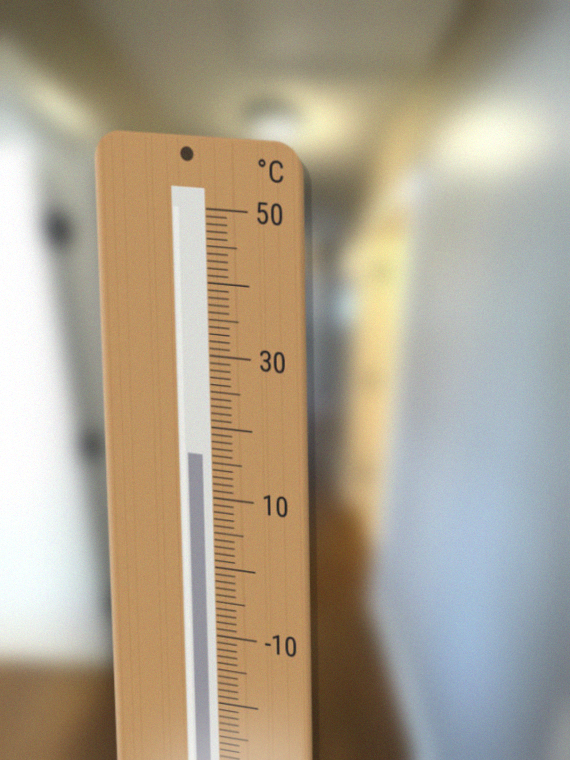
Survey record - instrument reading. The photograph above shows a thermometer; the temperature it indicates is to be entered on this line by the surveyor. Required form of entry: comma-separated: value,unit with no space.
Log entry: 16,°C
